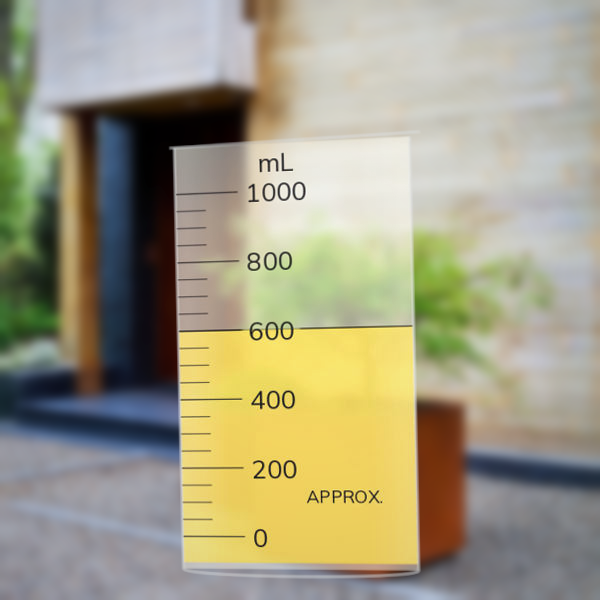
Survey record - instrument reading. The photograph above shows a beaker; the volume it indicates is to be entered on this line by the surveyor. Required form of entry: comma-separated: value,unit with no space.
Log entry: 600,mL
